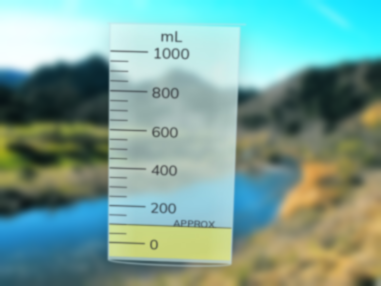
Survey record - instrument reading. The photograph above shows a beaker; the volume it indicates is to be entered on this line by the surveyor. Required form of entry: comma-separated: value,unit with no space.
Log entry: 100,mL
